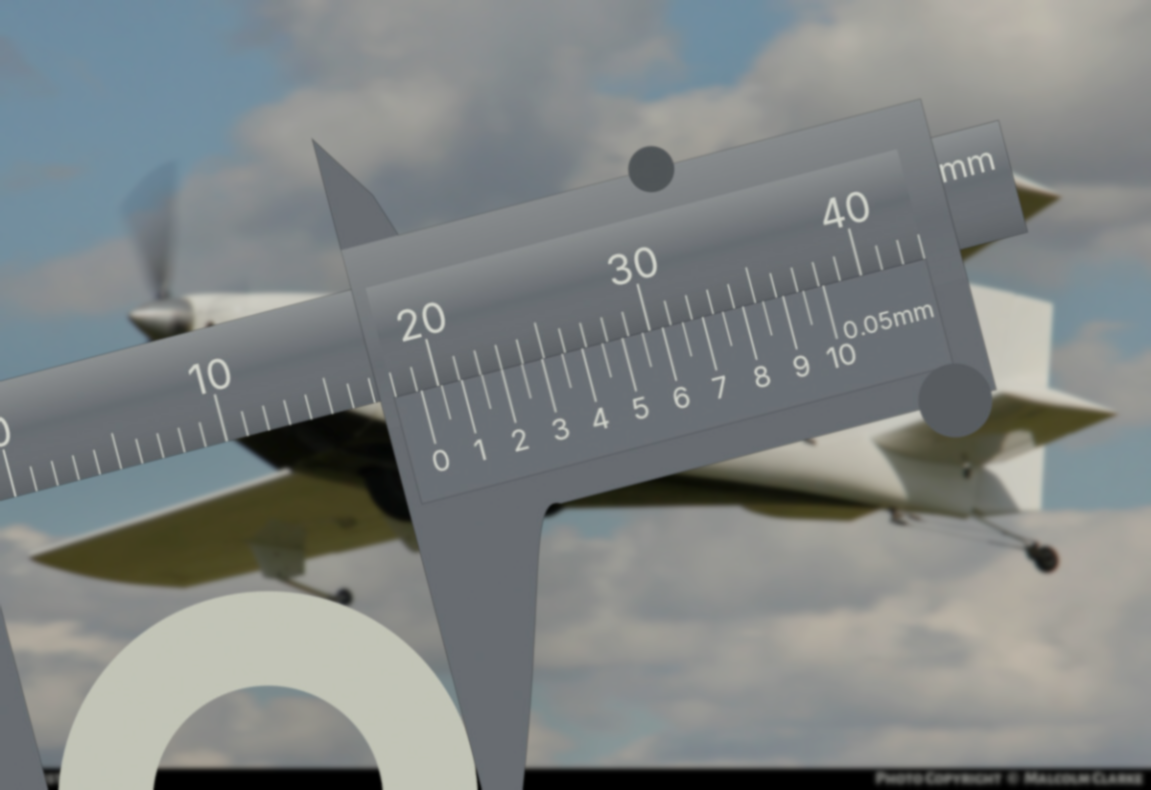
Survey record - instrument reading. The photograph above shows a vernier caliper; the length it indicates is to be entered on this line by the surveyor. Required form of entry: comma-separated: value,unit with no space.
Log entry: 19.2,mm
